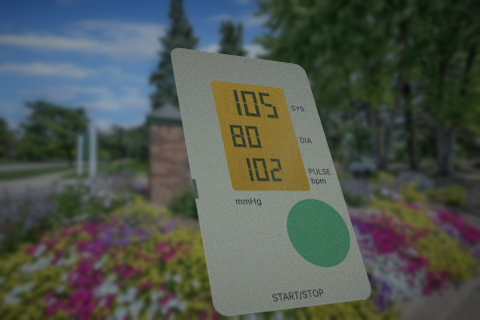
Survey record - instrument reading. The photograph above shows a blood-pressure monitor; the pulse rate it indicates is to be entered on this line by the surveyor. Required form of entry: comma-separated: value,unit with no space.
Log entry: 102,bpm
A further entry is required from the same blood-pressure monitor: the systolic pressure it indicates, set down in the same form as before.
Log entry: 105,mmHg
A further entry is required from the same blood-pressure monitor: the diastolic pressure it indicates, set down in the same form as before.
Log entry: 80,mmHg
